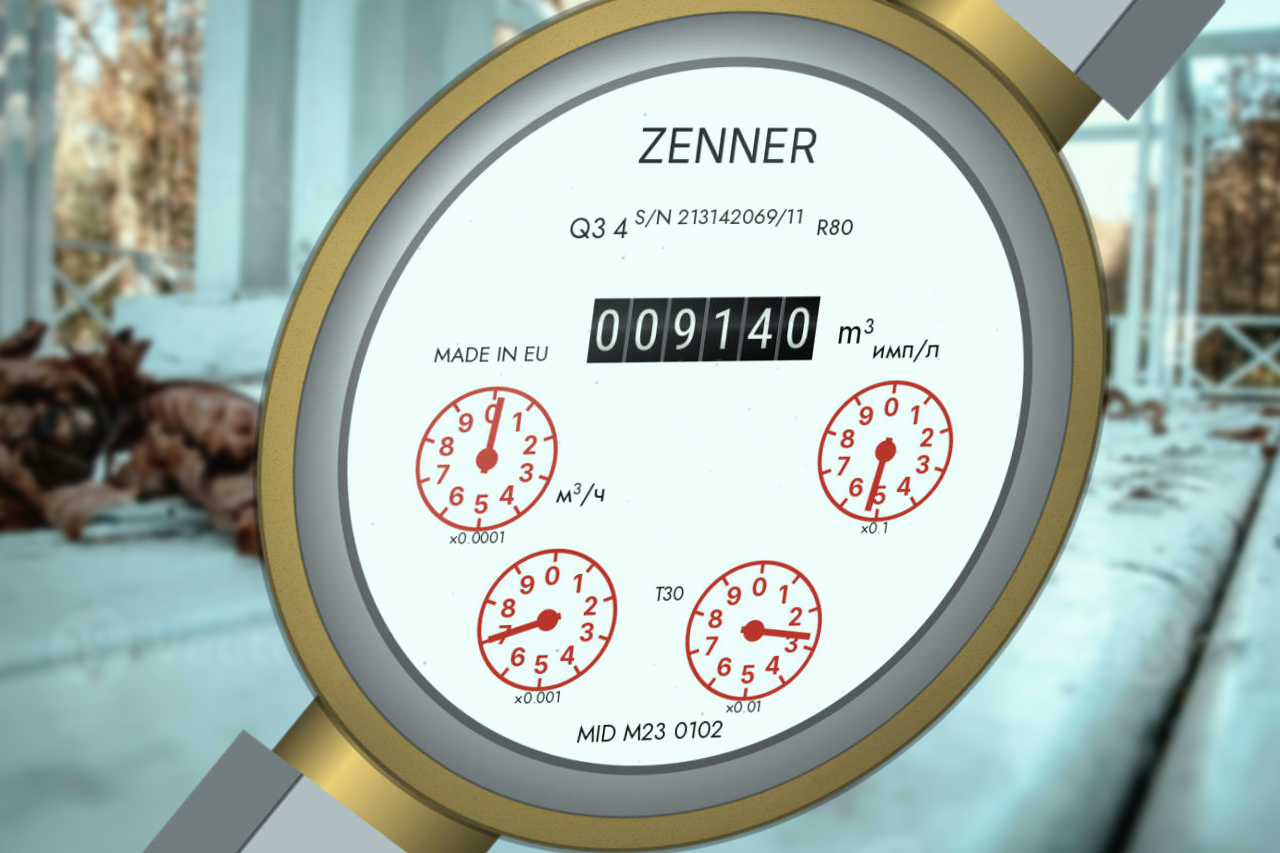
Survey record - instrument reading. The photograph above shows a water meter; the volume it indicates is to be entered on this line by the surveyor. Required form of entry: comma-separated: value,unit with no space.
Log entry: 9140.5270,m³
